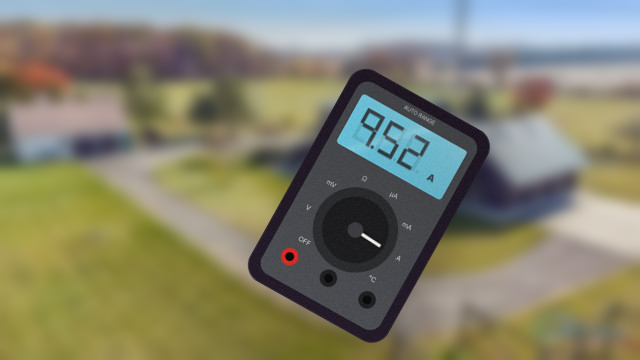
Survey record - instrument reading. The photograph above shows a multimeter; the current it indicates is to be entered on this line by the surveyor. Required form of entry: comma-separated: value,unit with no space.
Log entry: 9.52,A
